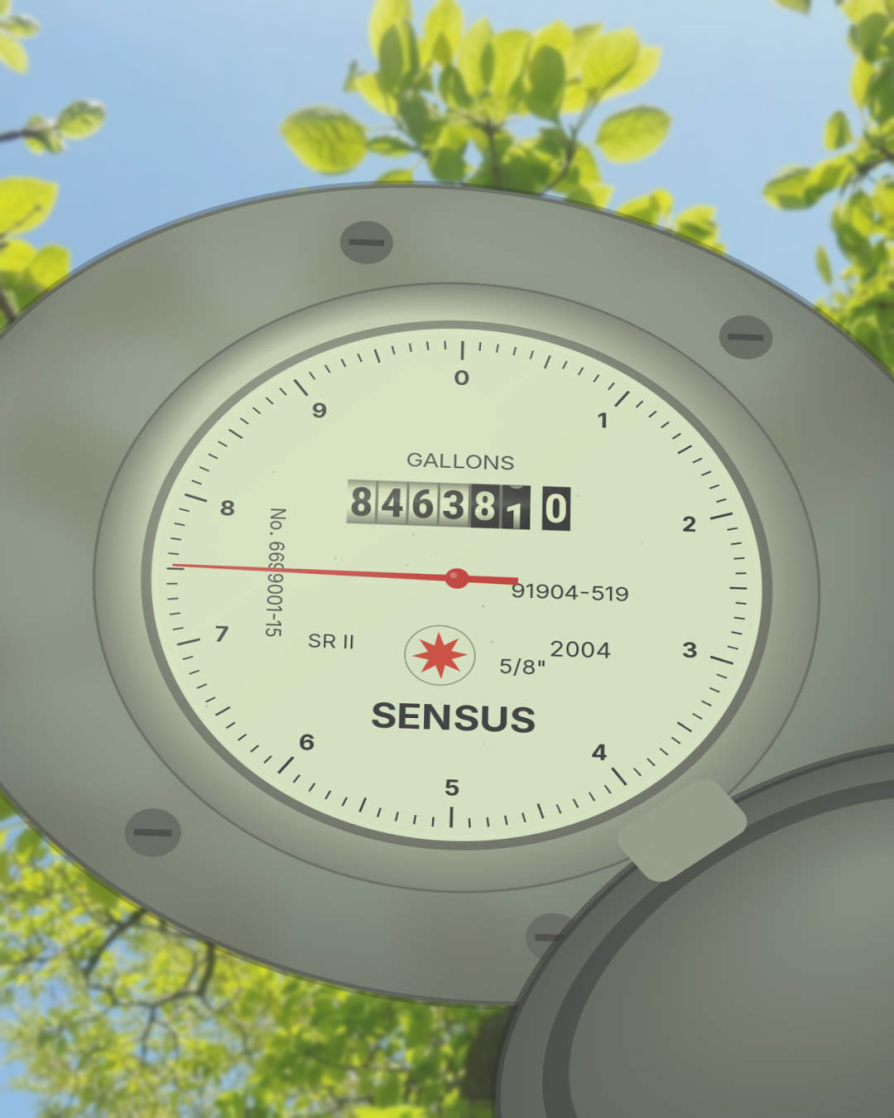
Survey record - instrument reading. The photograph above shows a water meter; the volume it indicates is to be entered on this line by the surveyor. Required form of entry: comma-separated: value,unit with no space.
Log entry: 8463807.5,gal
